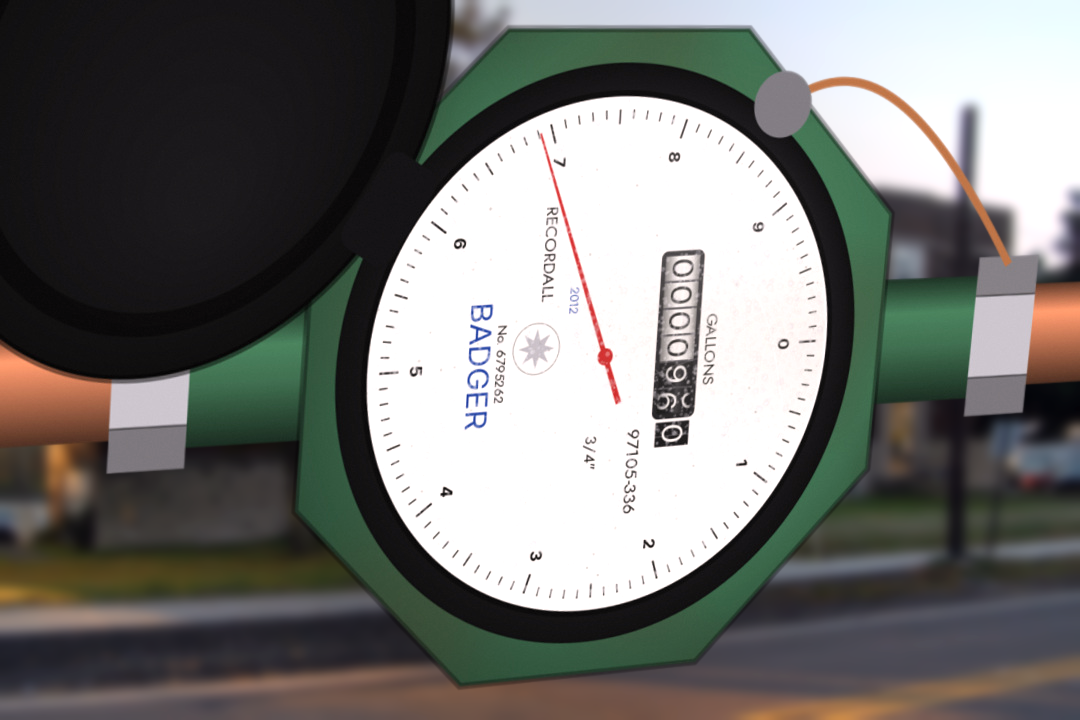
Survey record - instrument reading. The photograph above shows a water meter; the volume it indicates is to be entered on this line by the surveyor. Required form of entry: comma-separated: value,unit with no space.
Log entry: 956.9,gal
